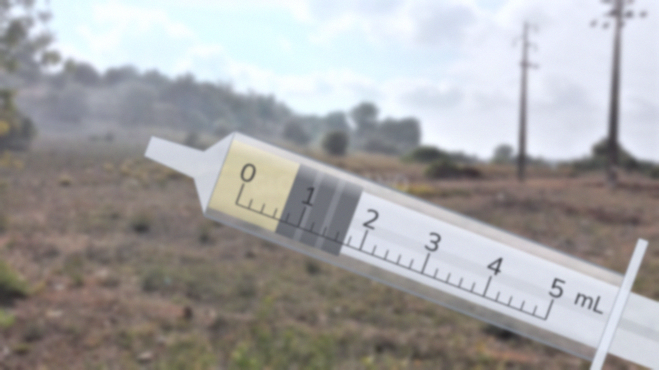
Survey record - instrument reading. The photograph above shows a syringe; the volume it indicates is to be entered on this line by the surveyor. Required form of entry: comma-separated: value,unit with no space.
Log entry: 0.7,mL
